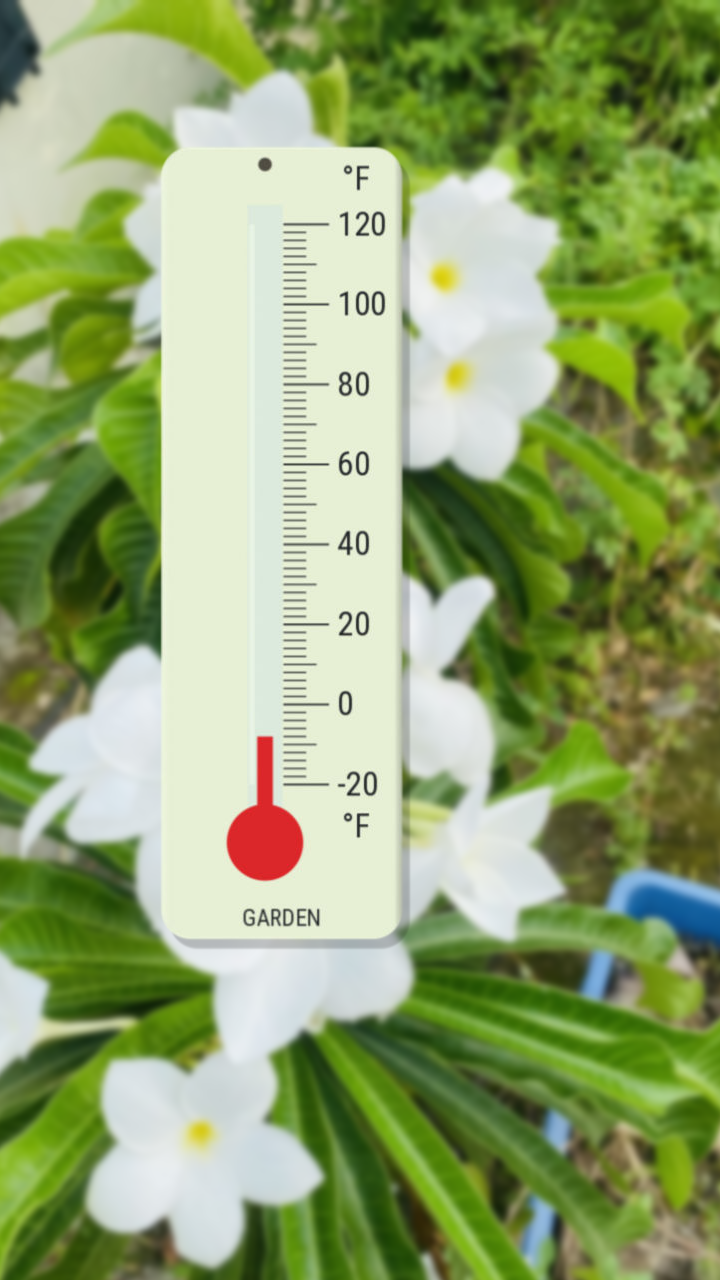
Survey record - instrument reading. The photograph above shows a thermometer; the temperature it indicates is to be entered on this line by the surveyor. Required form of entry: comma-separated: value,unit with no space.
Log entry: -8,°F
